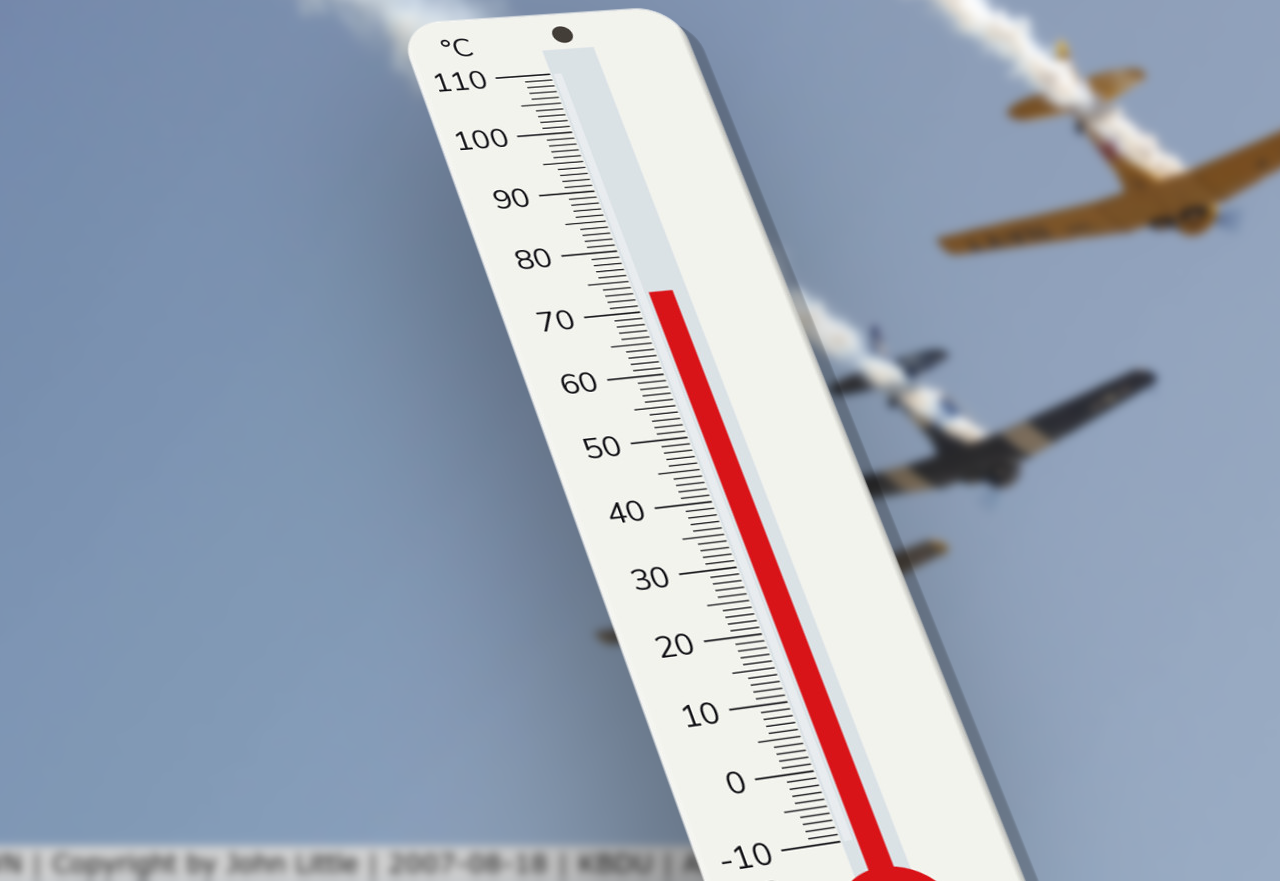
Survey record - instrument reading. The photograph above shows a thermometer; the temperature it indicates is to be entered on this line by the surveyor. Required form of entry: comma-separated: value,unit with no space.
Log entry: 73,°C
